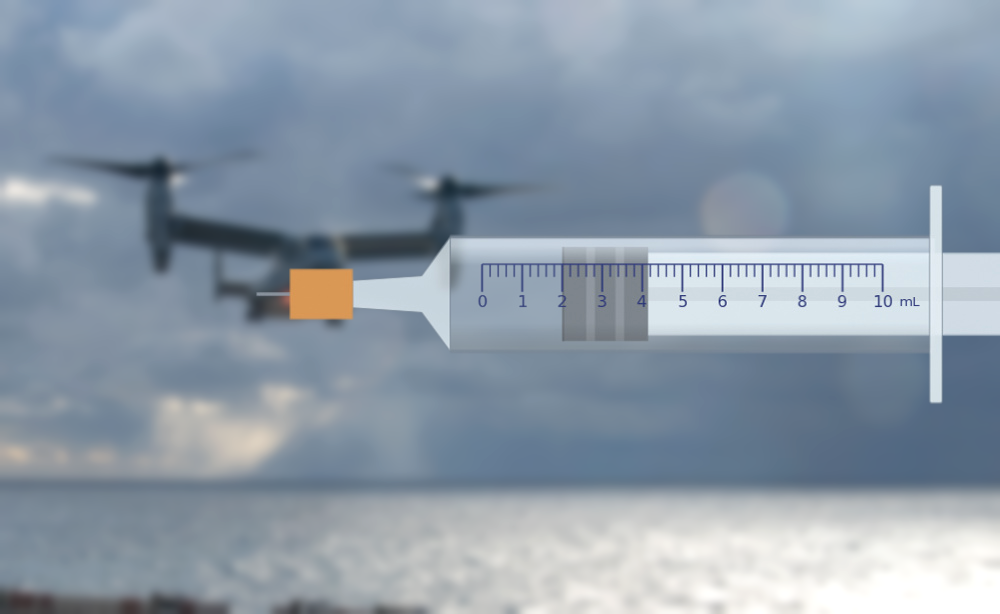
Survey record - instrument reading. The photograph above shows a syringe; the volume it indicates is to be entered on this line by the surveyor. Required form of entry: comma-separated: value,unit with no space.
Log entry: 2,mL
